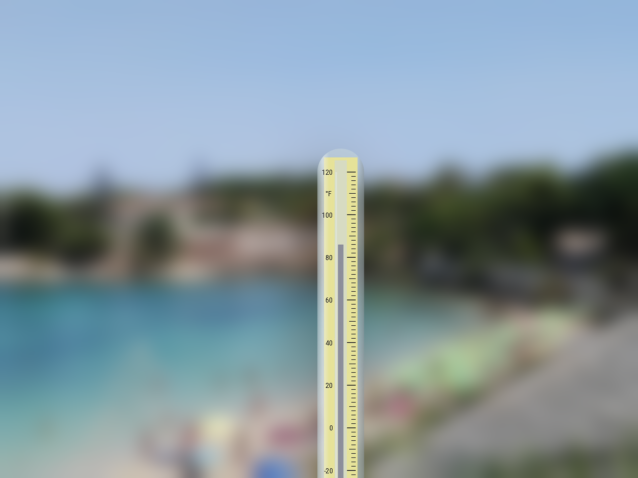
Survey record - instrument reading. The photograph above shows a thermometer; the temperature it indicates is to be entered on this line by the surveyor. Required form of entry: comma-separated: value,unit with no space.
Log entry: 86,°F
